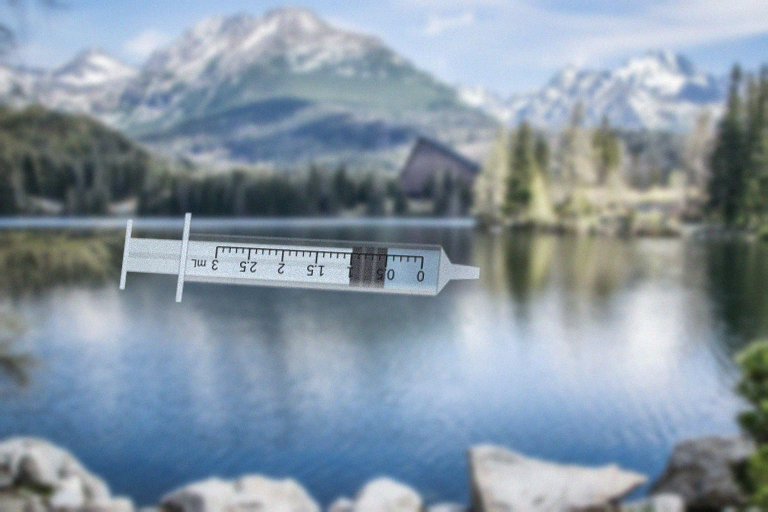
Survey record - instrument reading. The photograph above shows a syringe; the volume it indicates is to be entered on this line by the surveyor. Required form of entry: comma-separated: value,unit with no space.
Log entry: 0.5,mL
